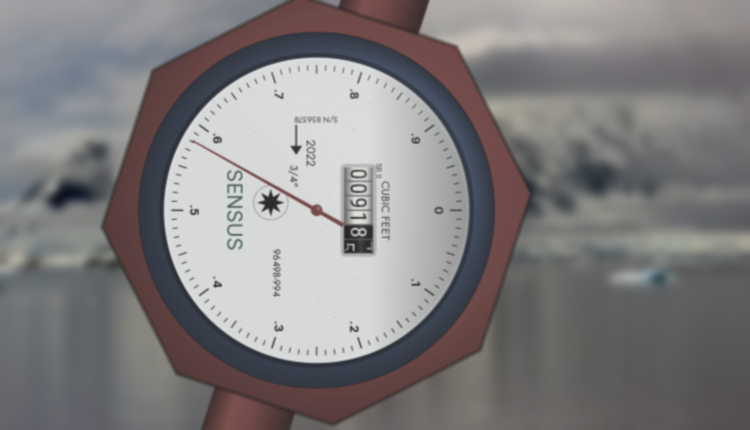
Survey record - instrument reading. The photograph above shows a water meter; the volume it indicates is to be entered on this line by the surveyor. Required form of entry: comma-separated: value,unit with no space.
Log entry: 9184.58,ft³
